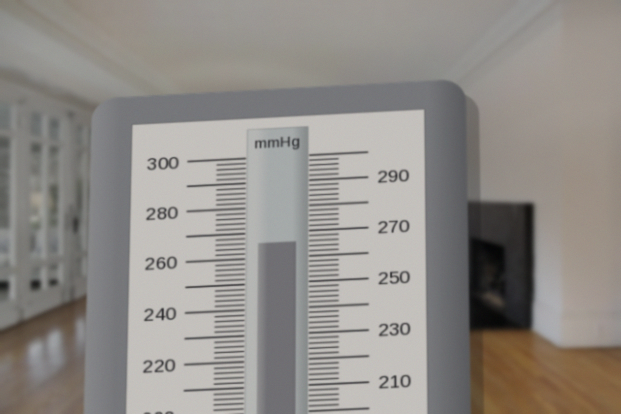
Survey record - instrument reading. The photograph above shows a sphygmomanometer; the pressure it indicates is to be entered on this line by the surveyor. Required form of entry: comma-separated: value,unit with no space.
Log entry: 266,mmHg
